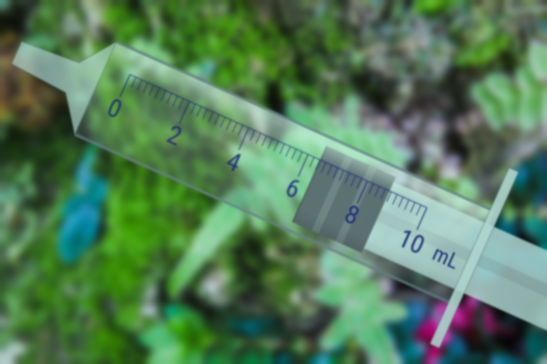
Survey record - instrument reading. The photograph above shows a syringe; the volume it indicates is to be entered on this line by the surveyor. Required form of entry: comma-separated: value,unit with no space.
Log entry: 6.4,mL
